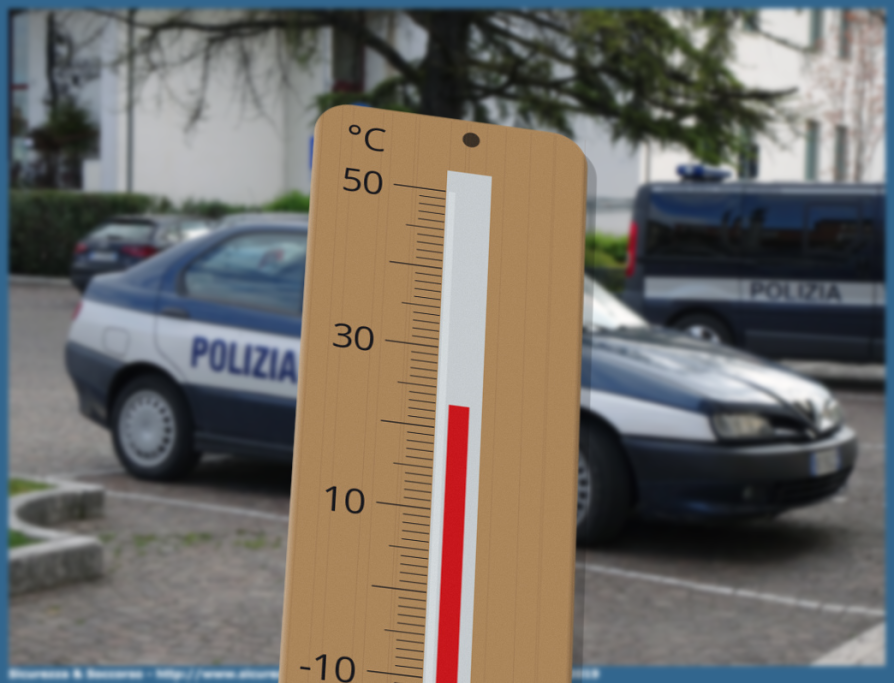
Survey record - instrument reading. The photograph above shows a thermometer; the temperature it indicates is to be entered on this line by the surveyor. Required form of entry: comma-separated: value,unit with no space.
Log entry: 23,°C
